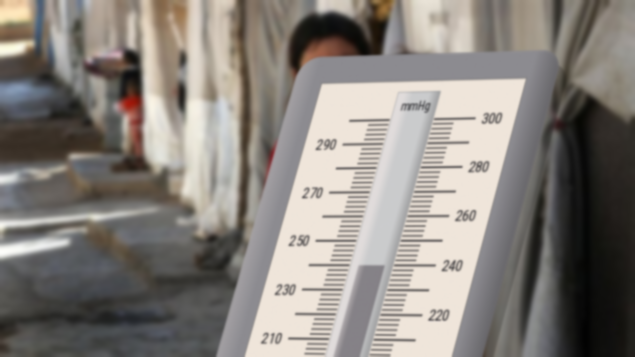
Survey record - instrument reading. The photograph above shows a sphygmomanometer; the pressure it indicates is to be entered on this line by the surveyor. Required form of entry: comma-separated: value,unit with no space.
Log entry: 240,mmHg
